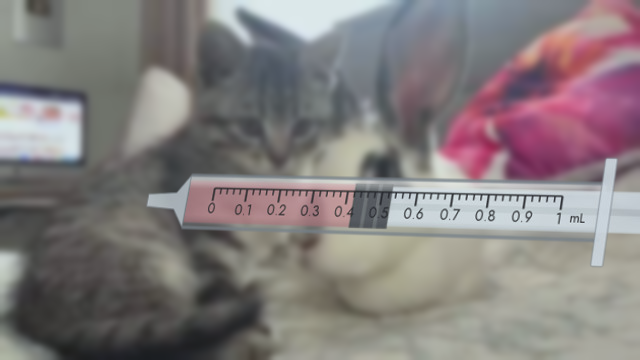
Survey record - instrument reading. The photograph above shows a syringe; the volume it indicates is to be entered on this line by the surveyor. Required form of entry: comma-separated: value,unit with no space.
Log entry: 0.42,mL
